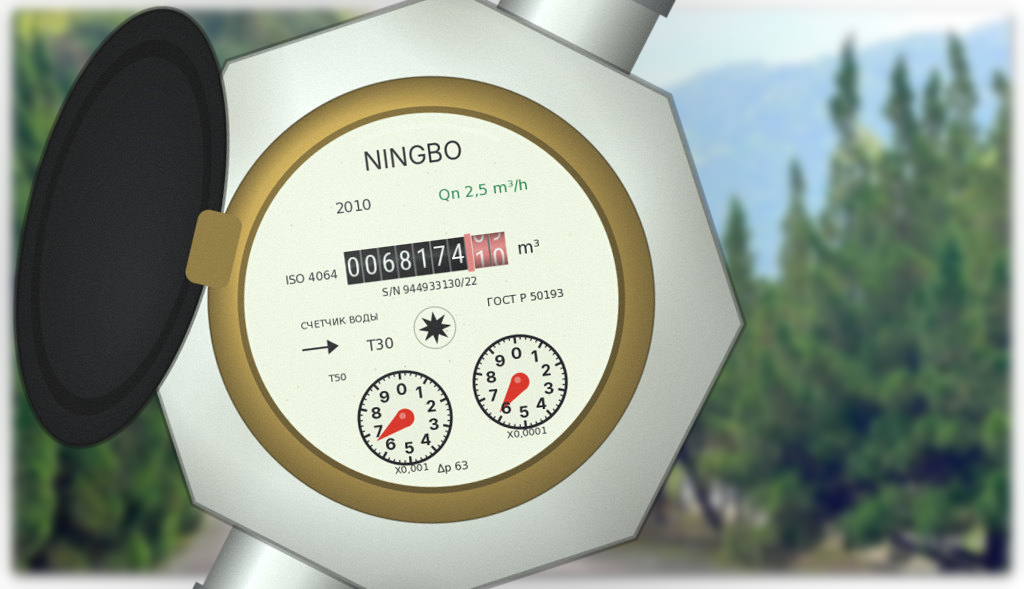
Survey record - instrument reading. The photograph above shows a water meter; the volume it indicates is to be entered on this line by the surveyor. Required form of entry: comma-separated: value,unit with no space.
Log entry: 68174.0966,m³
